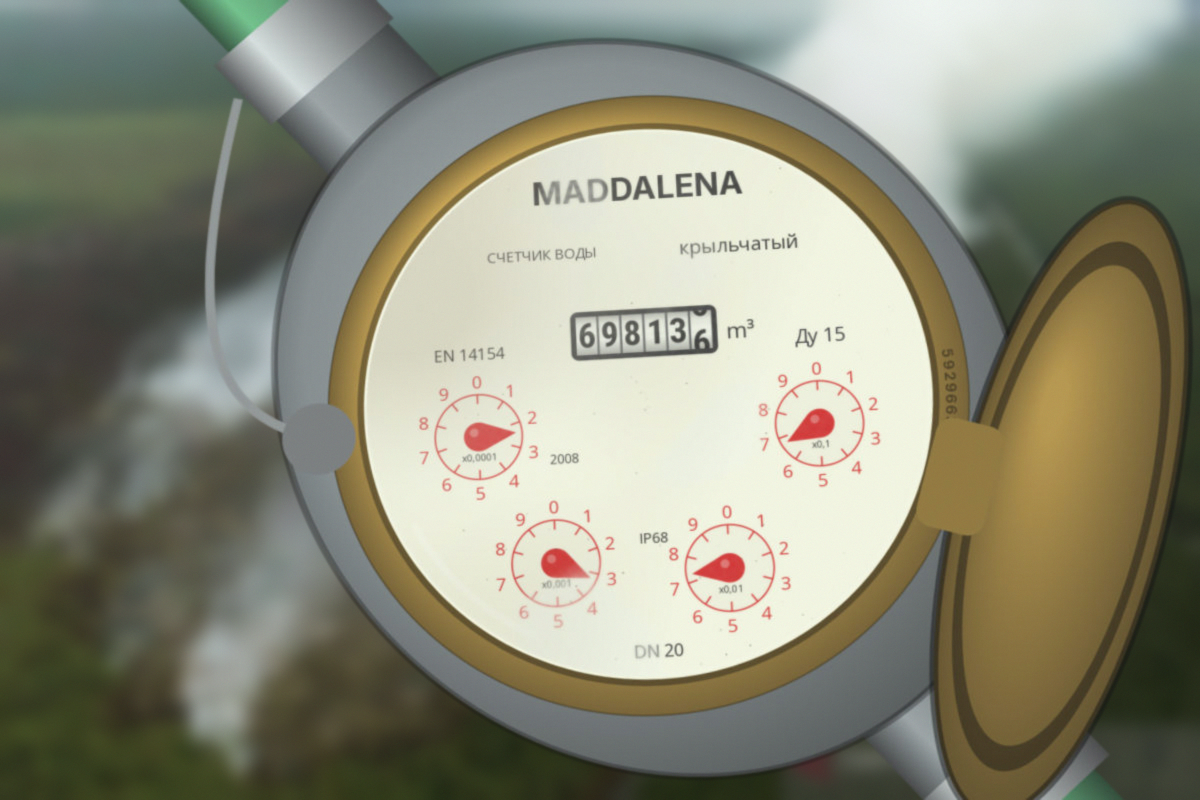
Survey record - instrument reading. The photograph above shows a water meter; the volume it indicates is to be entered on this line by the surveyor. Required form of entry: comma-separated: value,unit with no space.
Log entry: 698135.6732,m³
